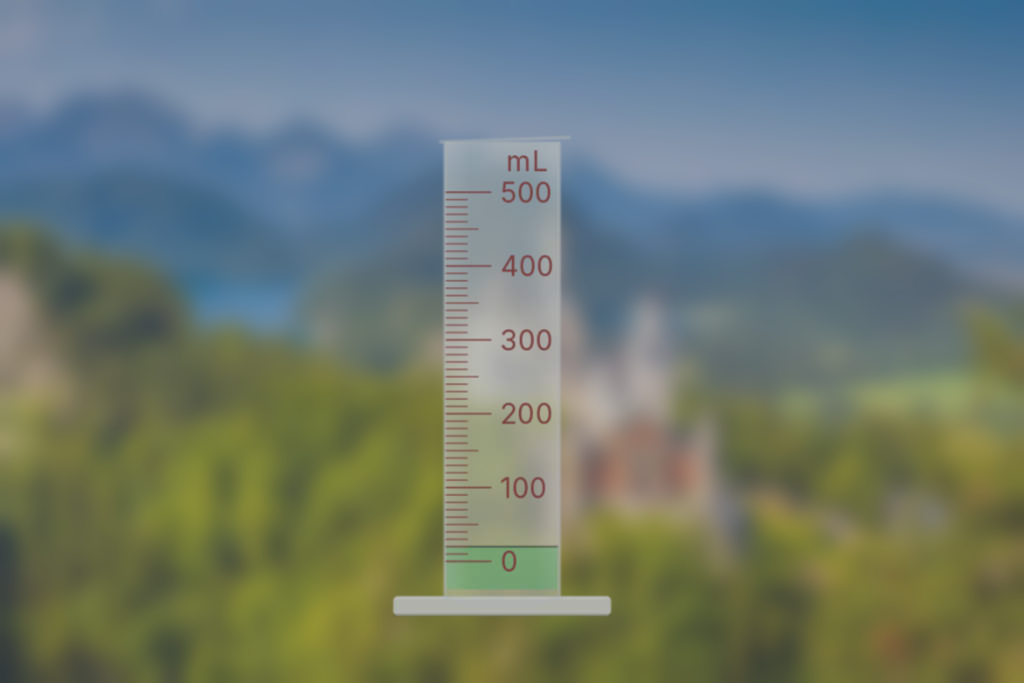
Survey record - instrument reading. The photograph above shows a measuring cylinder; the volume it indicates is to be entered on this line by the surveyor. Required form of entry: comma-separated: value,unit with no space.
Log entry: 20,mL
